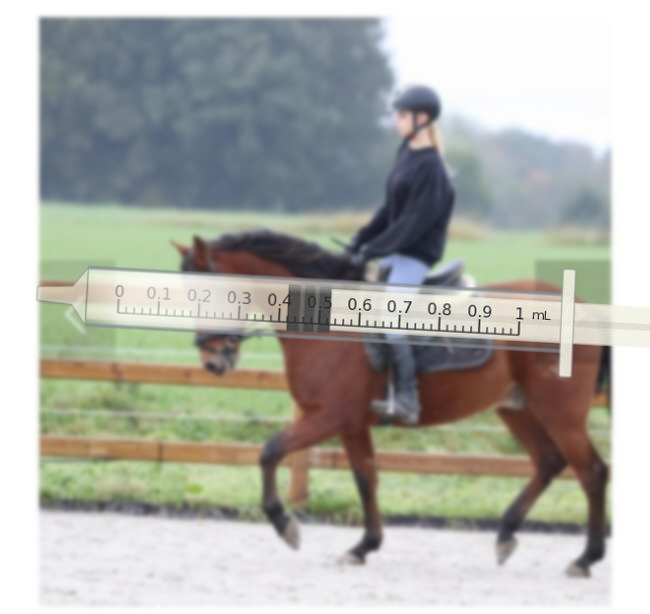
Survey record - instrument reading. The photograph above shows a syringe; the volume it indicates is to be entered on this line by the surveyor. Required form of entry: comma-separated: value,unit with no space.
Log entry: 0.42,mL
